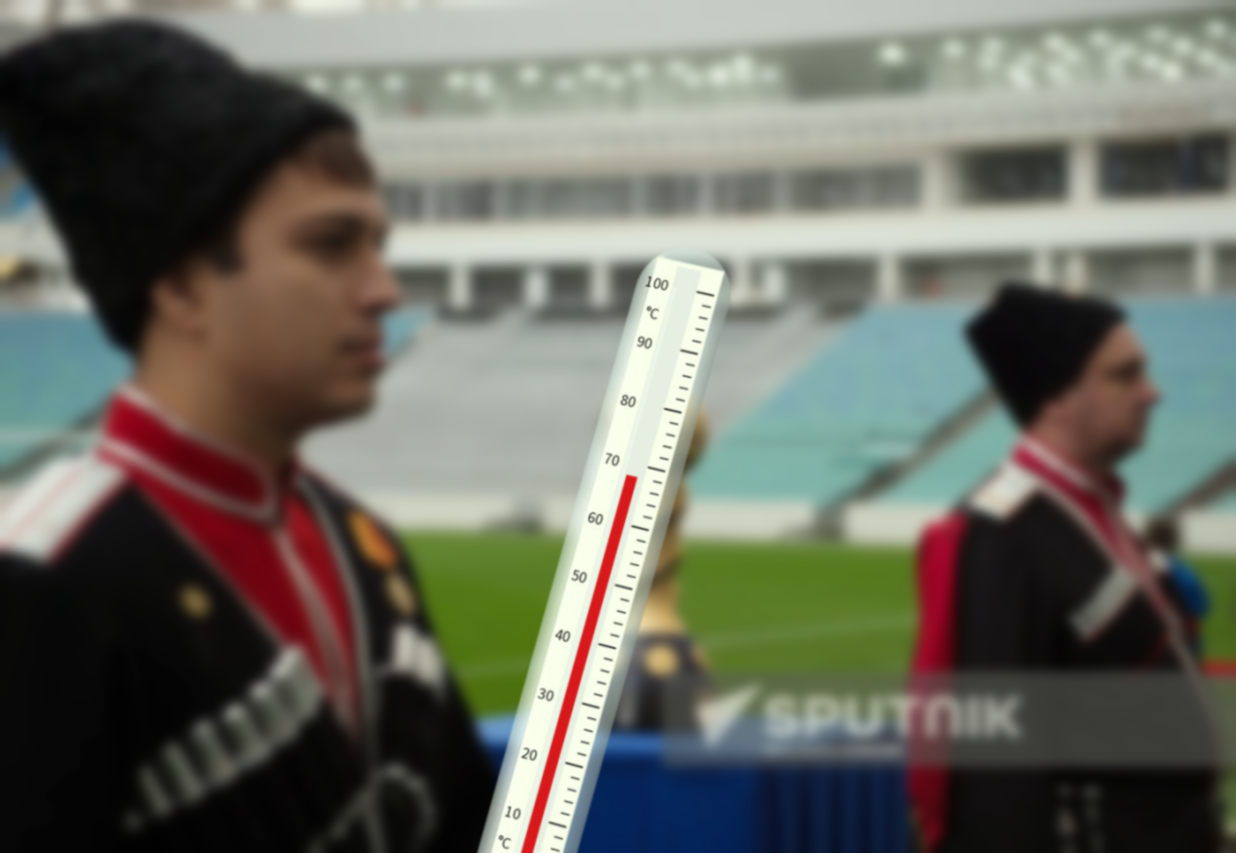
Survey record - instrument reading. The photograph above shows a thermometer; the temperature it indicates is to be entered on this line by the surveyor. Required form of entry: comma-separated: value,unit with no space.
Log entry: 68,°C
